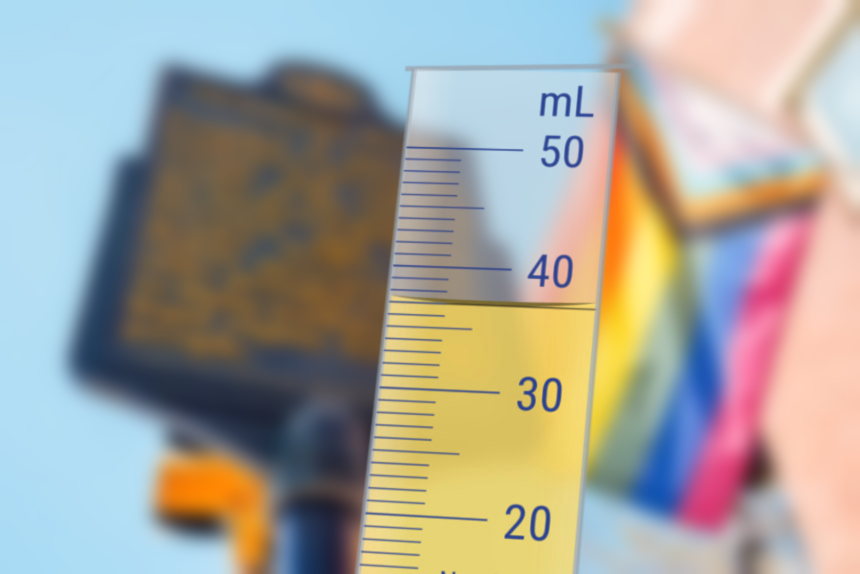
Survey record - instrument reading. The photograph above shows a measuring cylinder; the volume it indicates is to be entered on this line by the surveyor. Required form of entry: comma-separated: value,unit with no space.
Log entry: 37,mL
